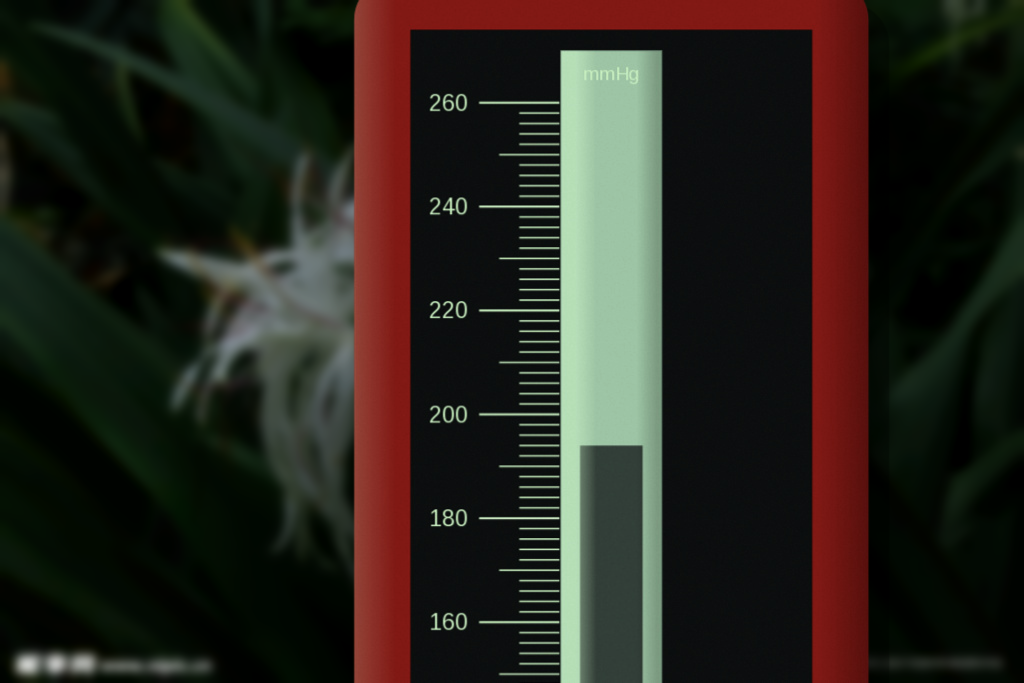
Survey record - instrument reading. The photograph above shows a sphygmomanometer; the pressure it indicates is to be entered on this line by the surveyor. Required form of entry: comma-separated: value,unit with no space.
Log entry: 194,mmHg
